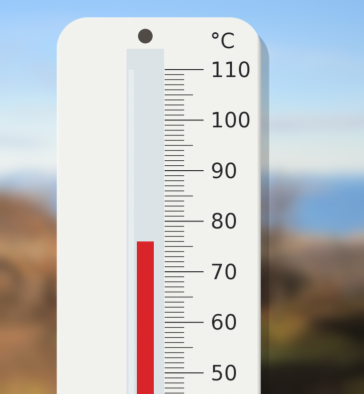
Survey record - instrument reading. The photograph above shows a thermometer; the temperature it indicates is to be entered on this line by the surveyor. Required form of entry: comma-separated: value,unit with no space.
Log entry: 76,°C
